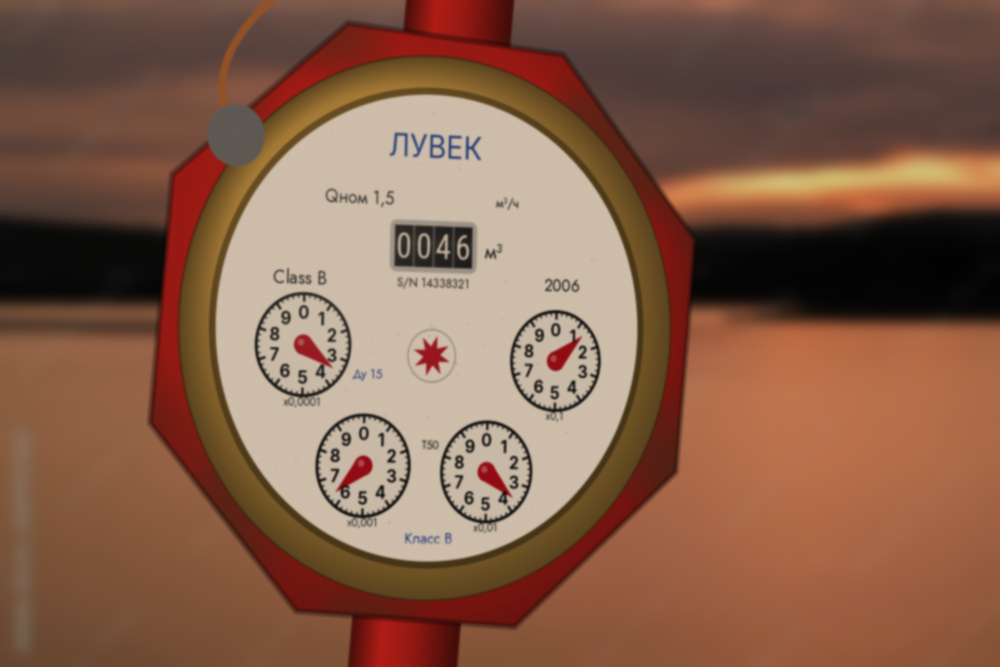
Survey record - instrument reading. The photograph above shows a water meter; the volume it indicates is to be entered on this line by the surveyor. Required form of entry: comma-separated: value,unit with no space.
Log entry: 46.1363,m³
